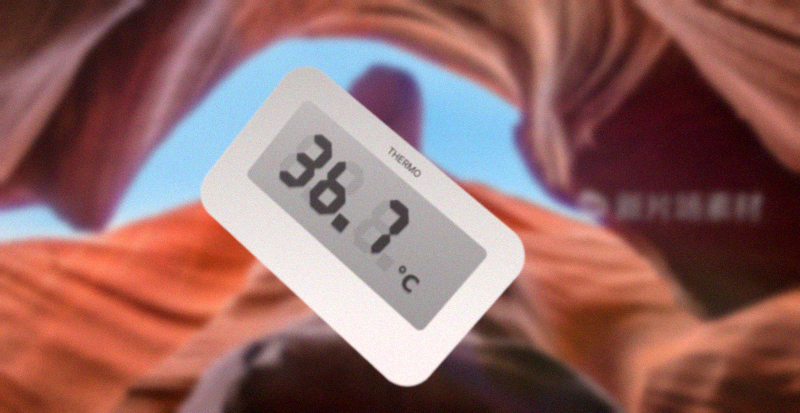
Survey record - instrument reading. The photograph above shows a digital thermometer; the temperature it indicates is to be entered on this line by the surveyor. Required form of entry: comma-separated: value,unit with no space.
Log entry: 36.7,°C
